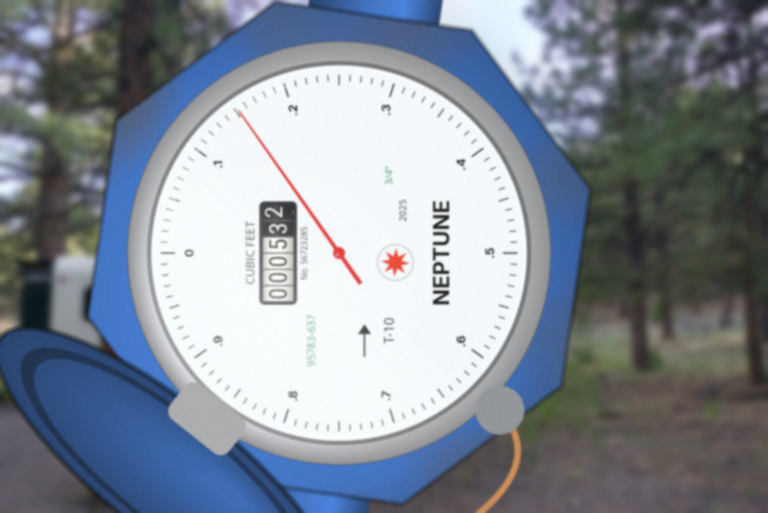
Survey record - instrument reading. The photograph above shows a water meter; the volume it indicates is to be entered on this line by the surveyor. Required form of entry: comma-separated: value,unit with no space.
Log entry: 532.15,ft³
